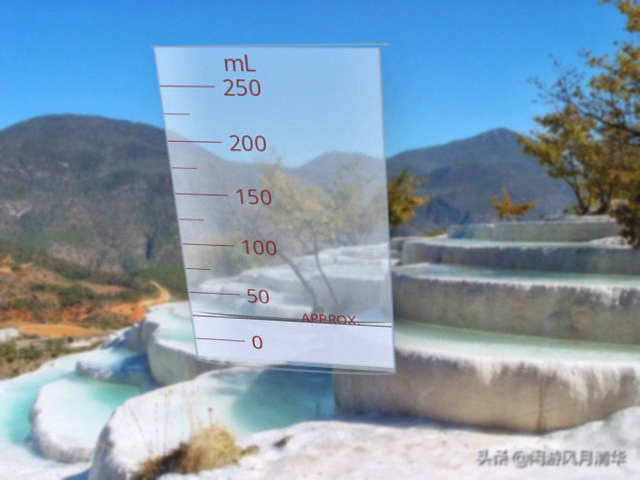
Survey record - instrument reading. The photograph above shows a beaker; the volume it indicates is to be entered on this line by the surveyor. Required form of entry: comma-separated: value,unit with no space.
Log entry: 25,mL
